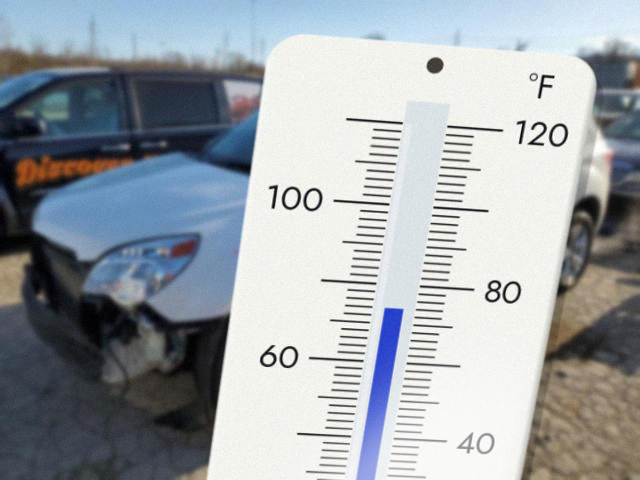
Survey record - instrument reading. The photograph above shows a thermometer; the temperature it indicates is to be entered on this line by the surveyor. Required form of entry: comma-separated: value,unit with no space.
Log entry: 74,°F
